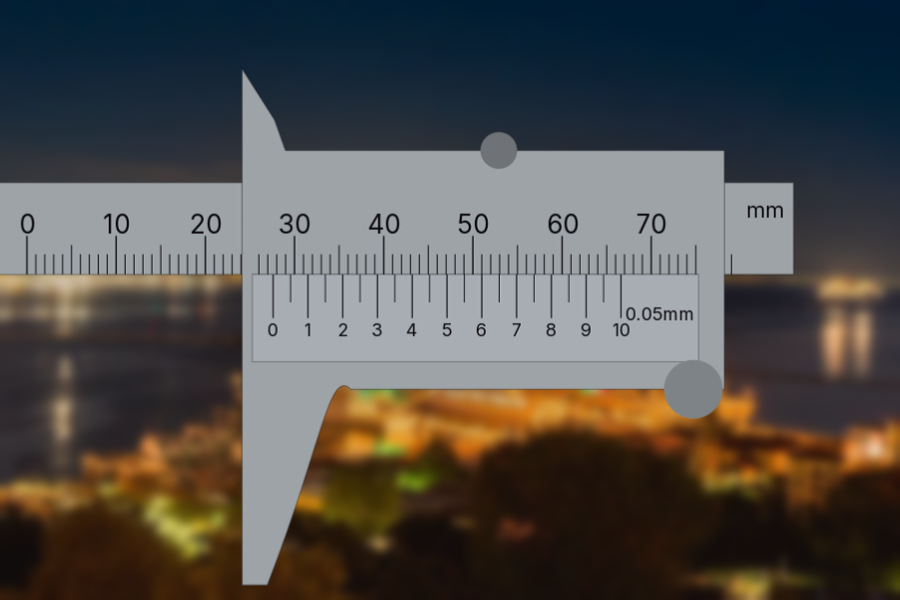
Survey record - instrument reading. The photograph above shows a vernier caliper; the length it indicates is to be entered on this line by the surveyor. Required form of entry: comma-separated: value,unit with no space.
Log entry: 27.6,mm
